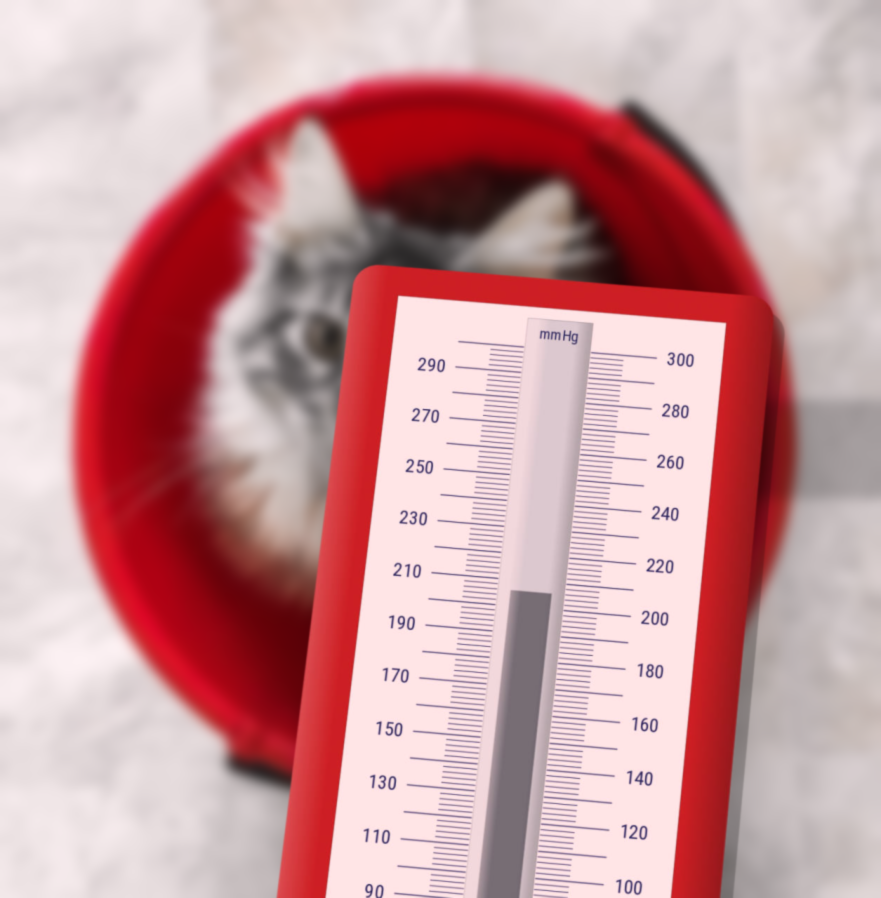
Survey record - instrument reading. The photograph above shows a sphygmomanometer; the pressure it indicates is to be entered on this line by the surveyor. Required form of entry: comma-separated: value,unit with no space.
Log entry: 206,mmHg
